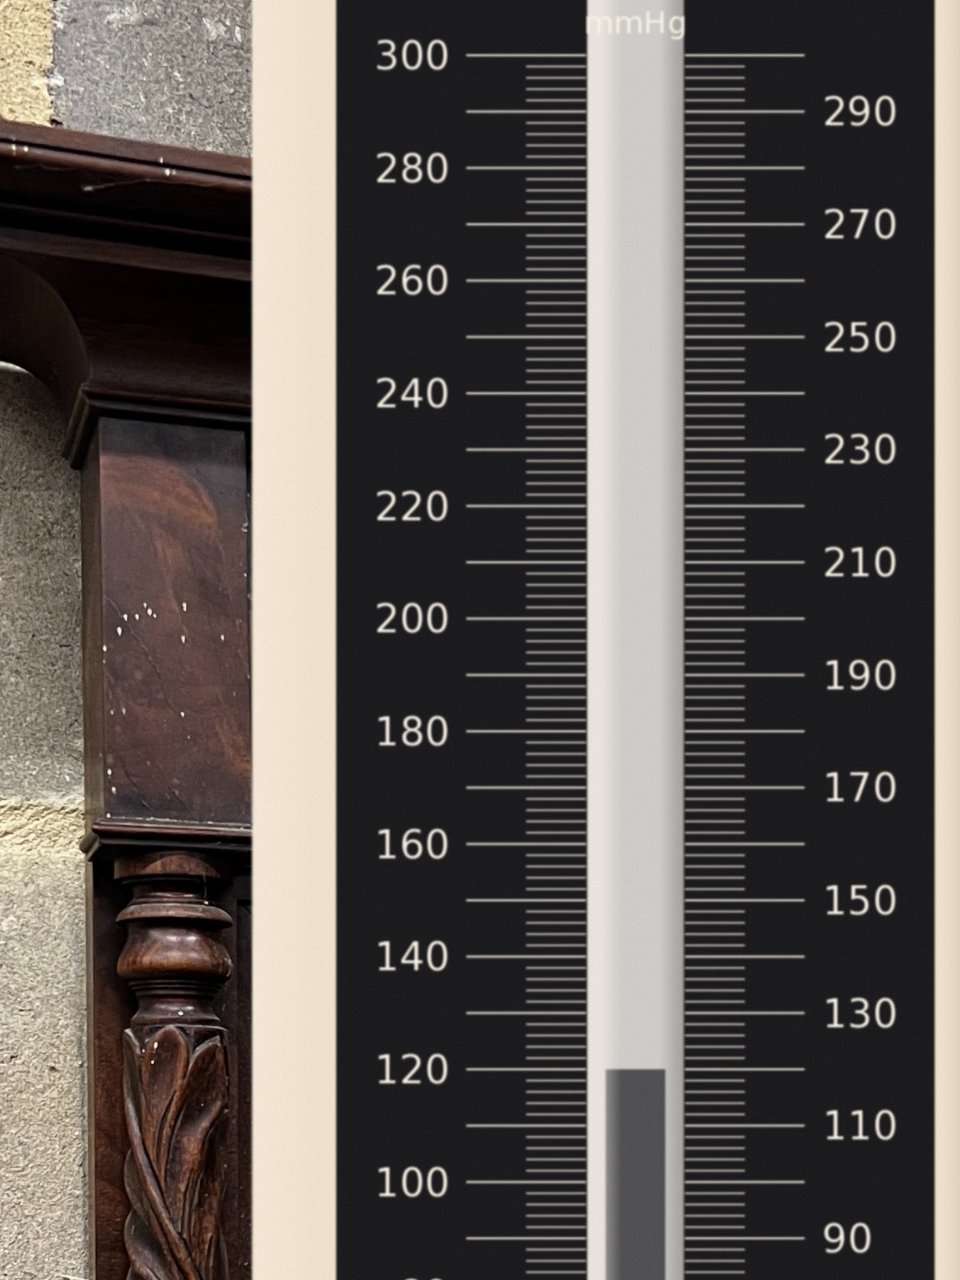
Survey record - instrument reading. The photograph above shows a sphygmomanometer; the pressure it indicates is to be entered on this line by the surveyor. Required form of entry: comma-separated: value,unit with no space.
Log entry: 120,mmHg
